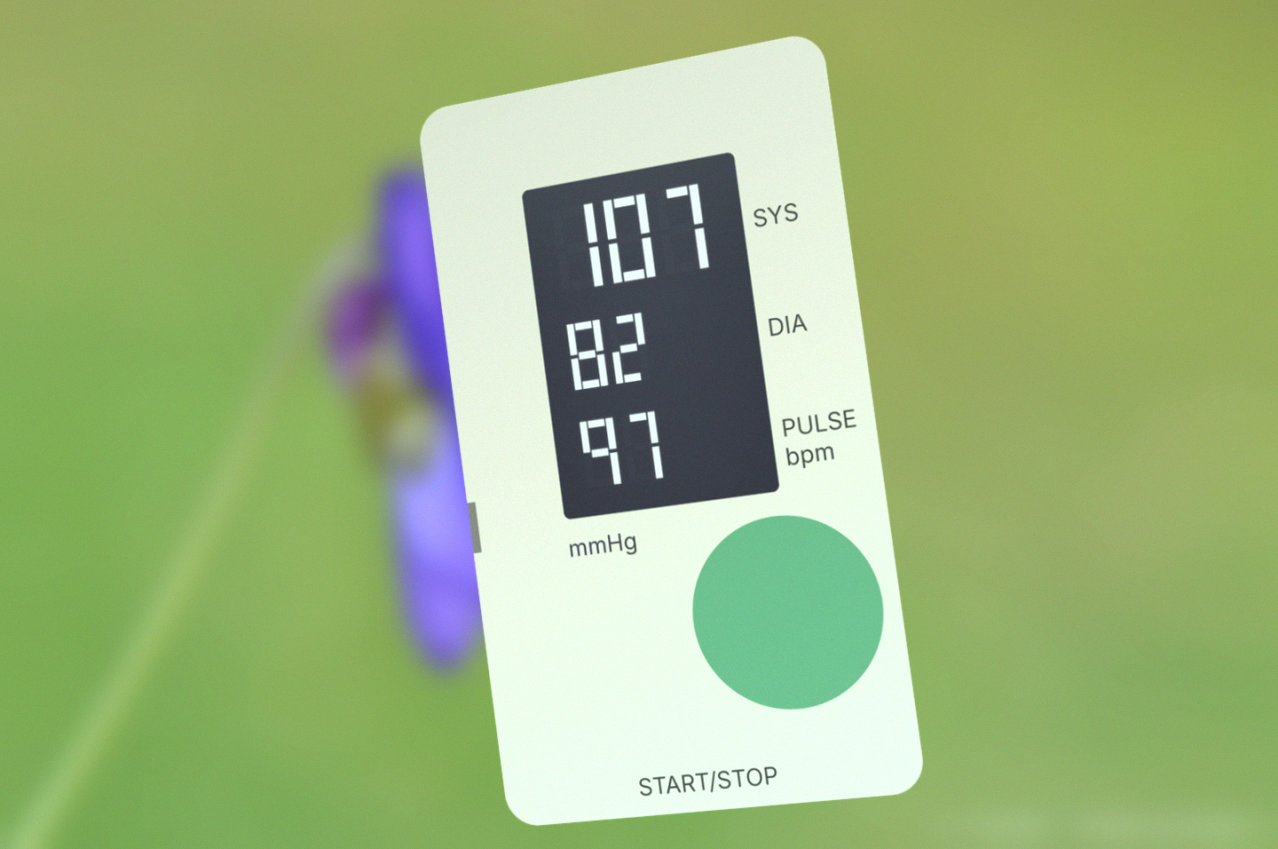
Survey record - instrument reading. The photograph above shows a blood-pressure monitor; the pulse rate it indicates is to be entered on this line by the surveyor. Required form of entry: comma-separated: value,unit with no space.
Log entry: 97,bpm
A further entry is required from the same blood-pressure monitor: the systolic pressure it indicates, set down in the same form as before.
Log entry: 107,mmHg
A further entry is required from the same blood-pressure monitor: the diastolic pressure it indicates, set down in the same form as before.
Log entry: 82,mmHg
